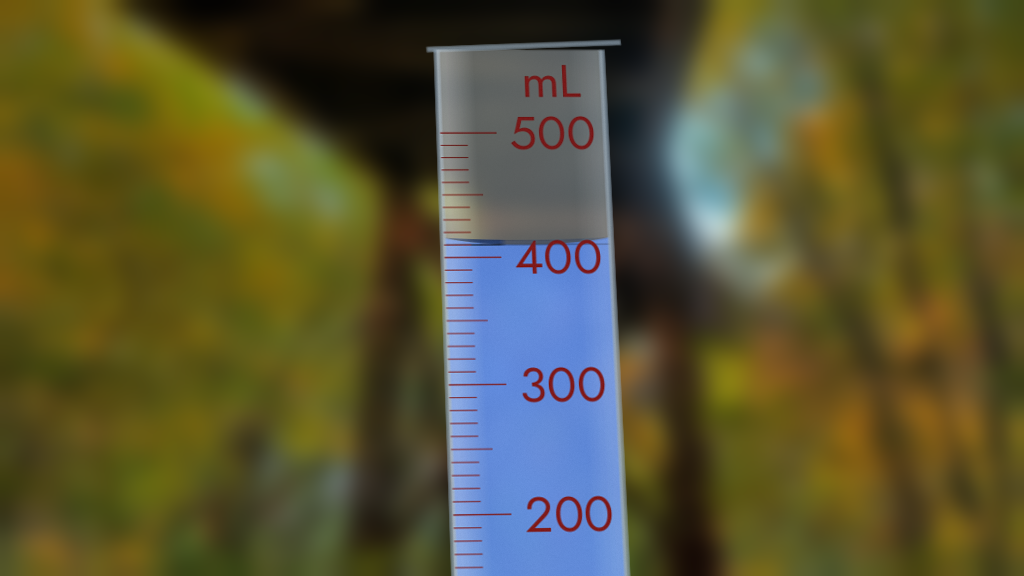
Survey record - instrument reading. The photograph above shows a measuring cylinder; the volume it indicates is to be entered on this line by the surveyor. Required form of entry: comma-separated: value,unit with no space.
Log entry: 410,mL
